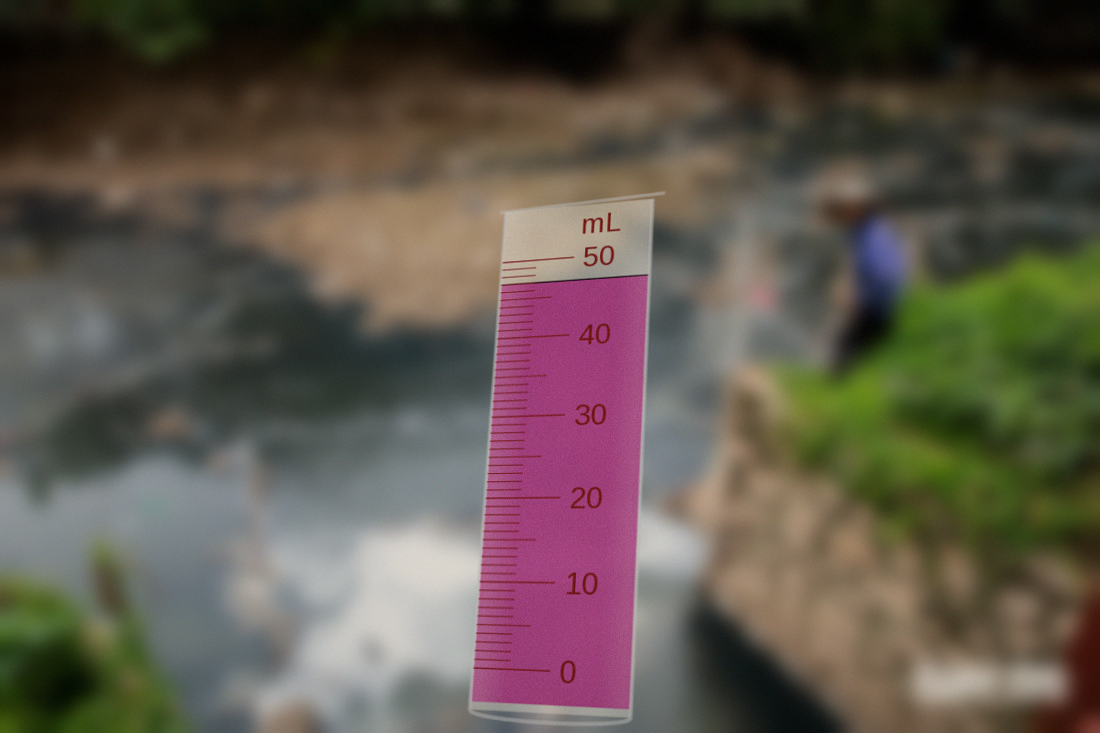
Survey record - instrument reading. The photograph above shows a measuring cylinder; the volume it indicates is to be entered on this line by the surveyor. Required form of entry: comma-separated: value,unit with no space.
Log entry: 47,mL
